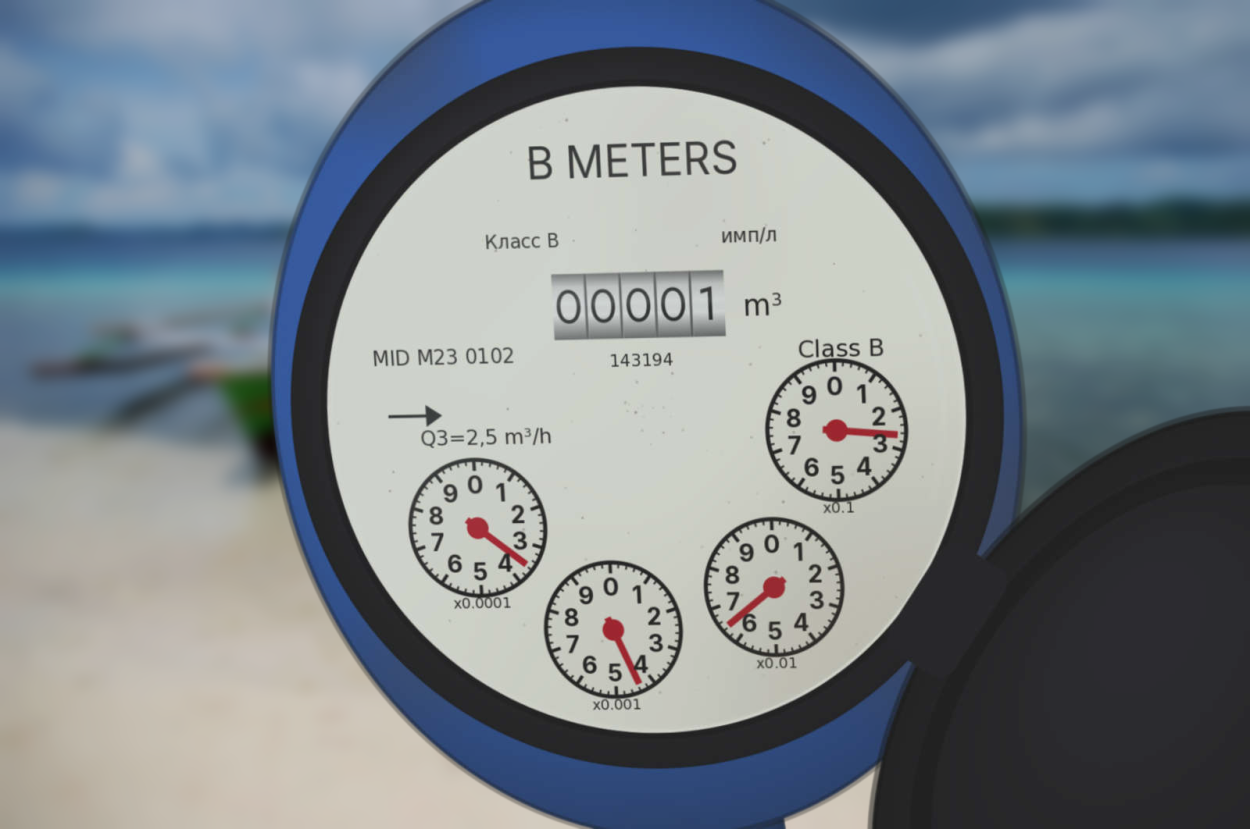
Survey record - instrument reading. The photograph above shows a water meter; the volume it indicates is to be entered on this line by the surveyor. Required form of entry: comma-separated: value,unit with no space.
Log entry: 1.2643,m³
